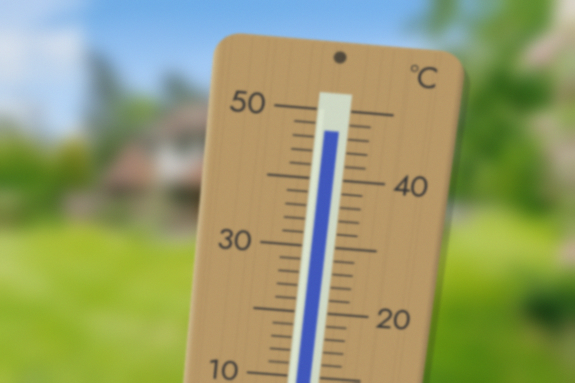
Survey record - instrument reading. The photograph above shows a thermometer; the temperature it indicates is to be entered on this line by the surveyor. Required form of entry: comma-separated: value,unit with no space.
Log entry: 47,°C
